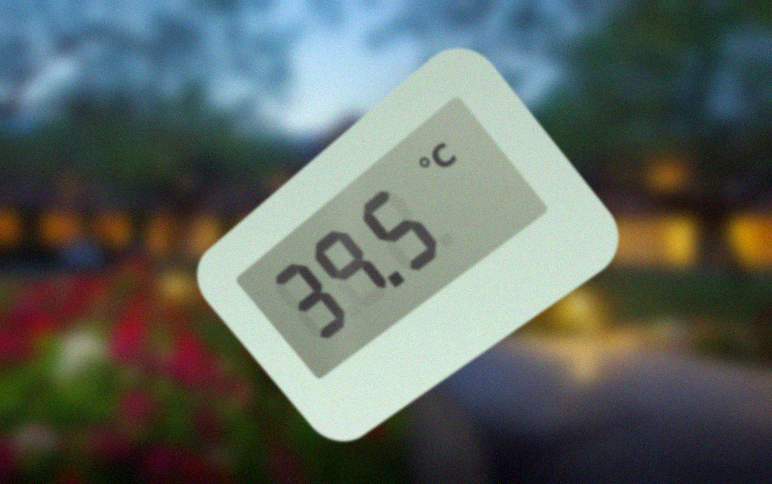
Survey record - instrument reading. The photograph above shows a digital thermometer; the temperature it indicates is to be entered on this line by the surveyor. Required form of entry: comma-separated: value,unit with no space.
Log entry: 39.5,°C
